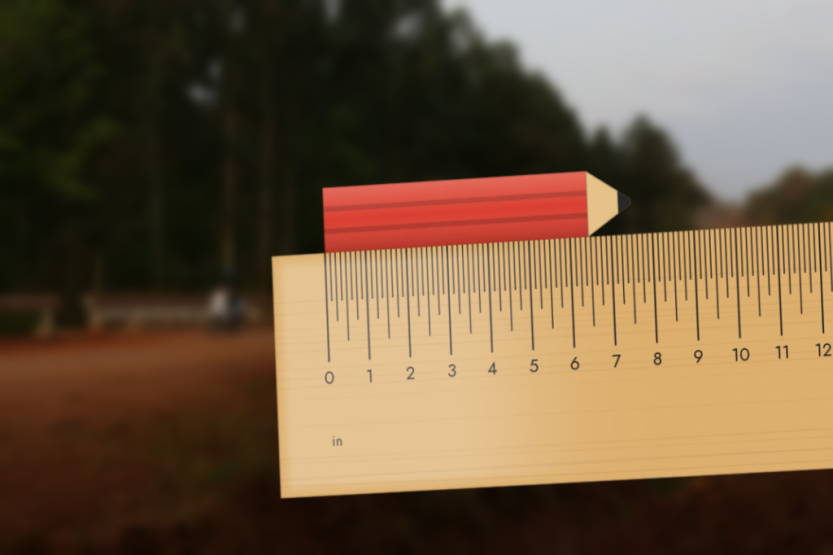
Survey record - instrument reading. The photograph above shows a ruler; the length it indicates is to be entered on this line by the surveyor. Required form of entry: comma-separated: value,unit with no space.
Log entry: 7.5,in
